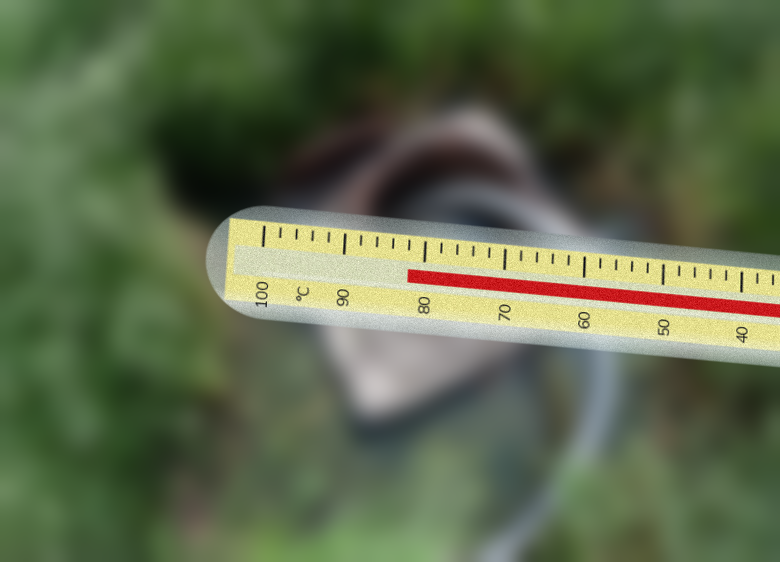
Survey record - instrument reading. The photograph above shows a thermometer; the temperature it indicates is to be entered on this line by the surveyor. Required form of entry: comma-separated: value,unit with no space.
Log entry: 82,°C
